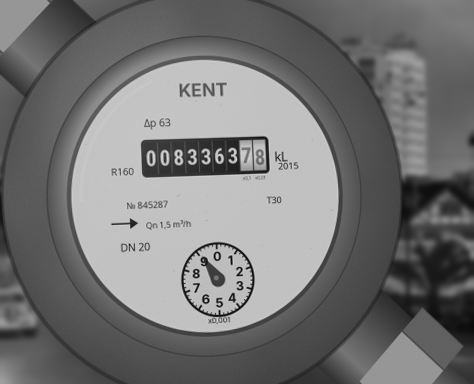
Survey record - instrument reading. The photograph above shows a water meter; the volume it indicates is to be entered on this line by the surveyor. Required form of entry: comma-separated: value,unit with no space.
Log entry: 83363.779,kL
